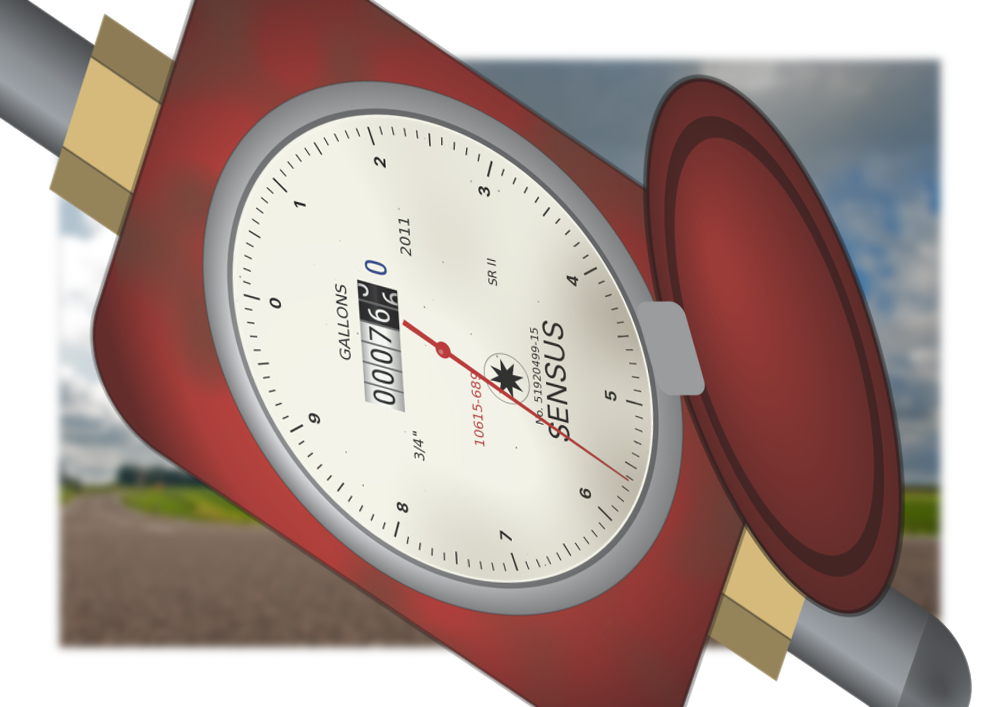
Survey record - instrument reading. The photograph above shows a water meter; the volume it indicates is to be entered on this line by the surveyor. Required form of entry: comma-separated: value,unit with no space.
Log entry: 7655.6,gal
